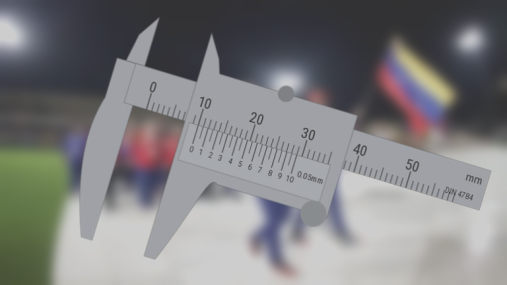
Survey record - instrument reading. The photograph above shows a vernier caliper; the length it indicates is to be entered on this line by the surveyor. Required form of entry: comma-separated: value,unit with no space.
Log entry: 10.0,mm
